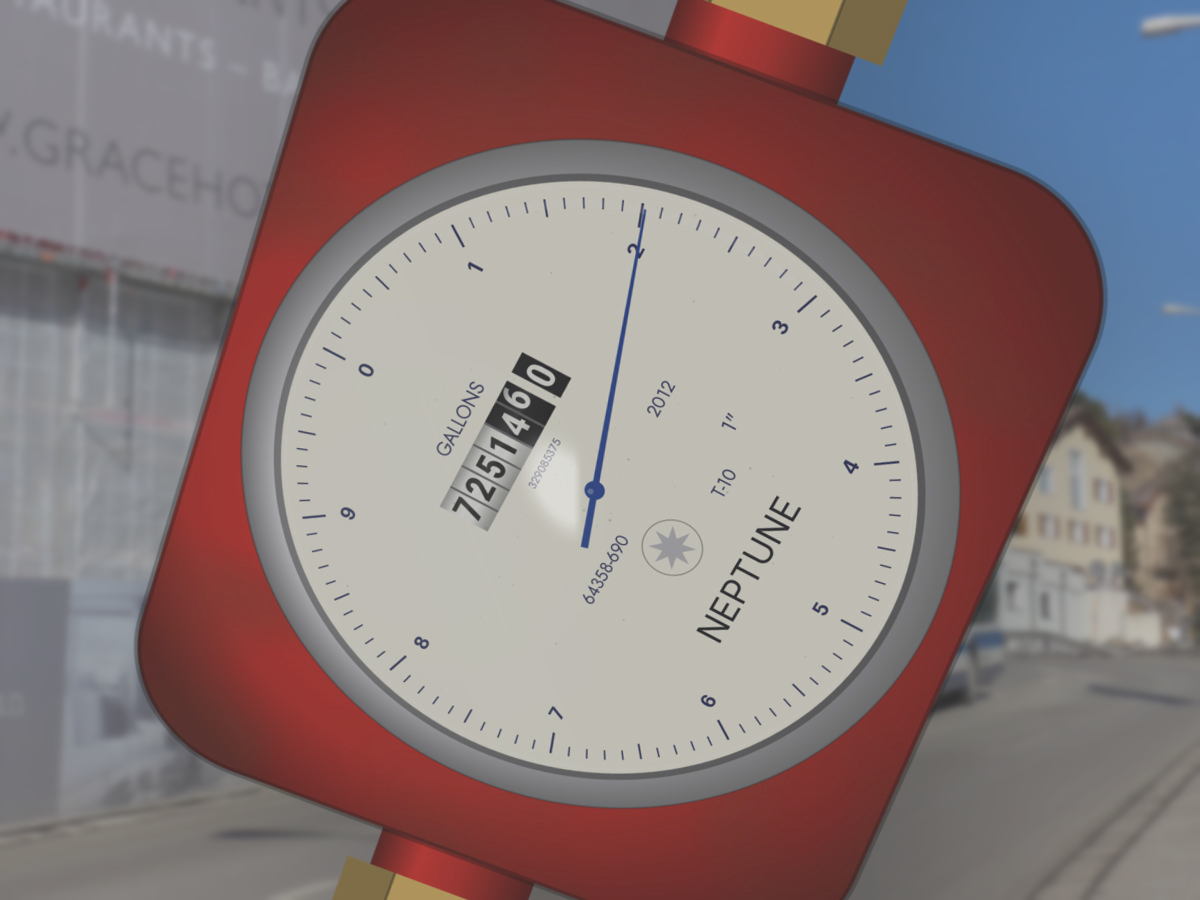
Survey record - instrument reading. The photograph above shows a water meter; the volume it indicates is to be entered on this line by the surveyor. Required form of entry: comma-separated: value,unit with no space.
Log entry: 7251462.0,gal
